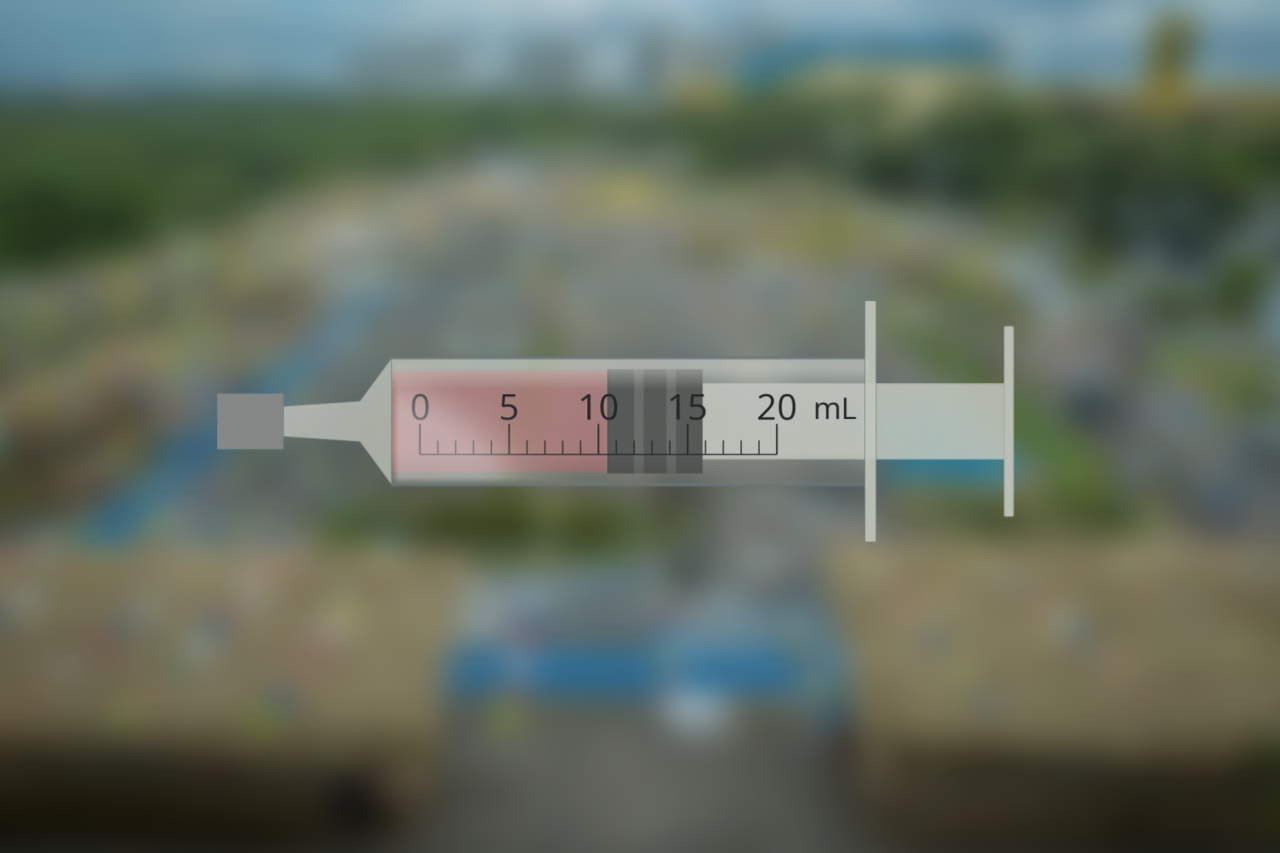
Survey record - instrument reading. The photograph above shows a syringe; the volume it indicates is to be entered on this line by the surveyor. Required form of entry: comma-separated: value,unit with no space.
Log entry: 10.5,mL
